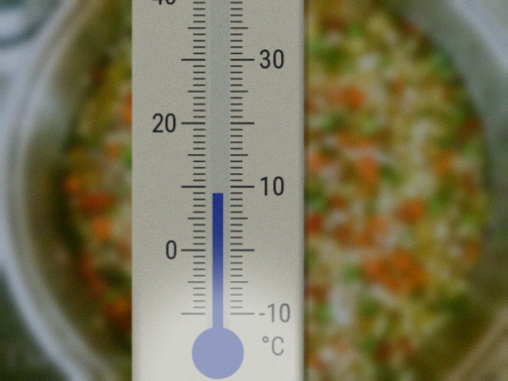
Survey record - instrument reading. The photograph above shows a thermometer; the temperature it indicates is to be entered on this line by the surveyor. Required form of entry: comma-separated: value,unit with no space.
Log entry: 9,°C
